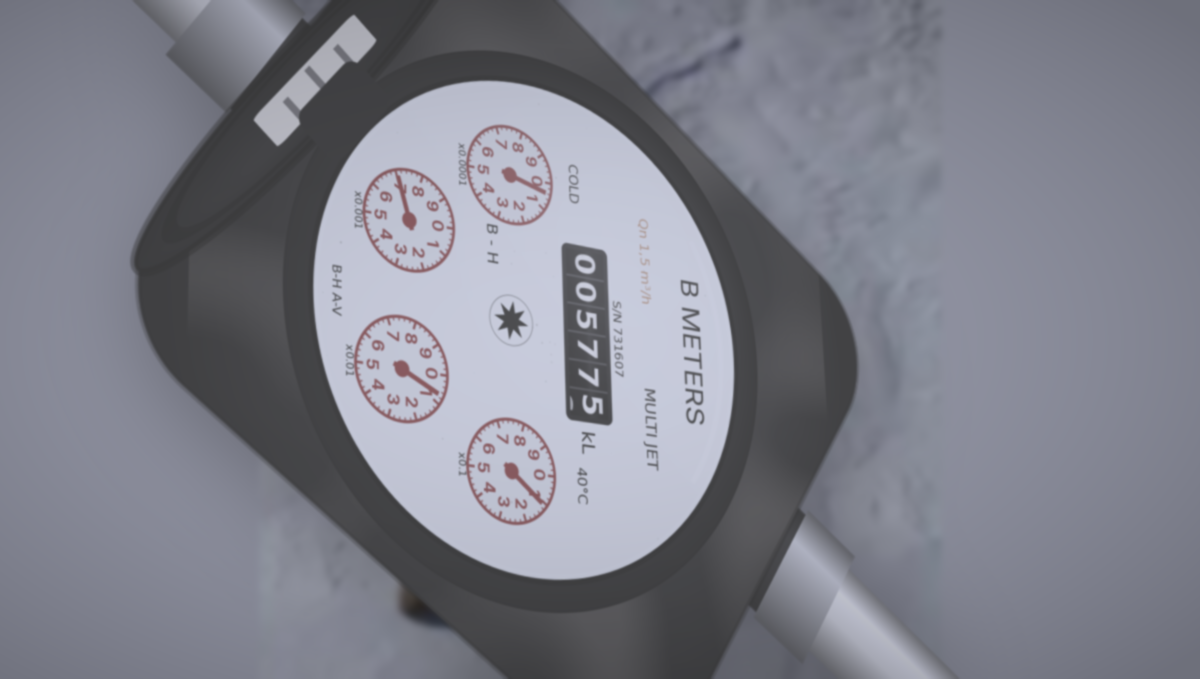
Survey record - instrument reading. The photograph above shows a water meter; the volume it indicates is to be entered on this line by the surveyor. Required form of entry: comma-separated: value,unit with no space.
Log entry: 5775.1070,kL
